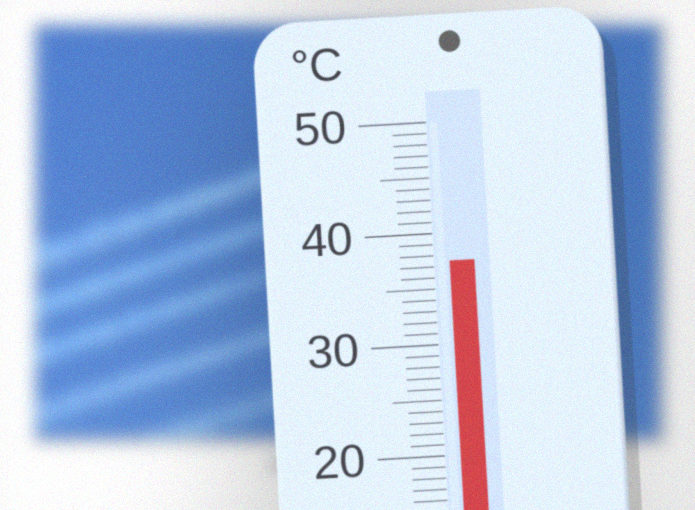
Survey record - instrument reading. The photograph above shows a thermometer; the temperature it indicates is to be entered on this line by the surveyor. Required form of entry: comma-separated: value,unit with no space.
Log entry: 37.5,°C
